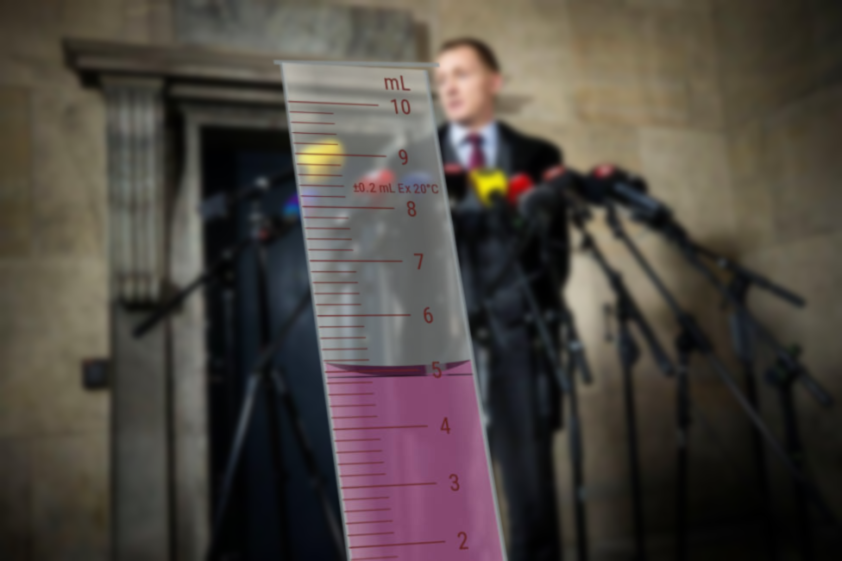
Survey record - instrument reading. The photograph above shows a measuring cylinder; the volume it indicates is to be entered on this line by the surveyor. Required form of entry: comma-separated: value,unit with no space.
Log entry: 4.9,mL
